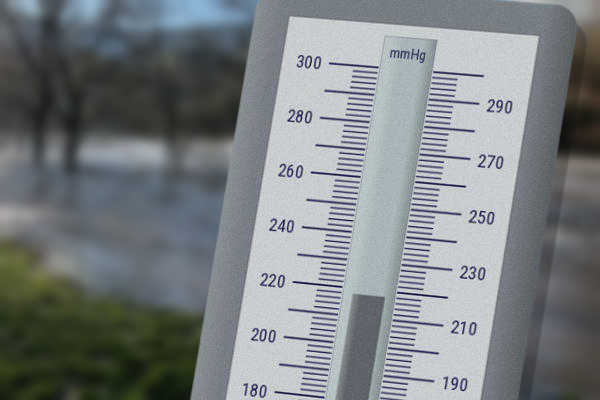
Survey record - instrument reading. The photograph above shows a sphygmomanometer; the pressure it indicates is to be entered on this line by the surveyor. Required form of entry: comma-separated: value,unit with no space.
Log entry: 218,mmHg
